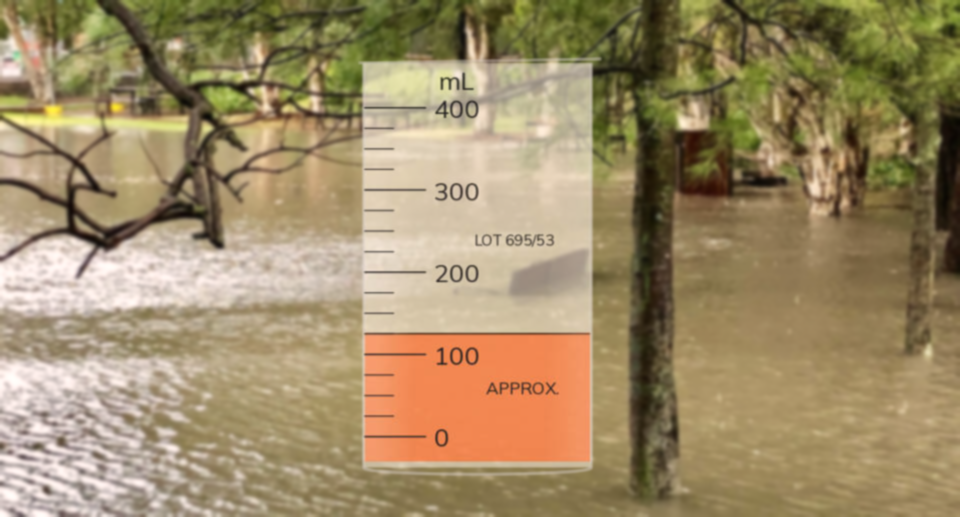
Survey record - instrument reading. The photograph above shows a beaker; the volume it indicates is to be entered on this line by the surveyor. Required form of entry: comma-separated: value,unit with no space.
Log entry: 125,mL
